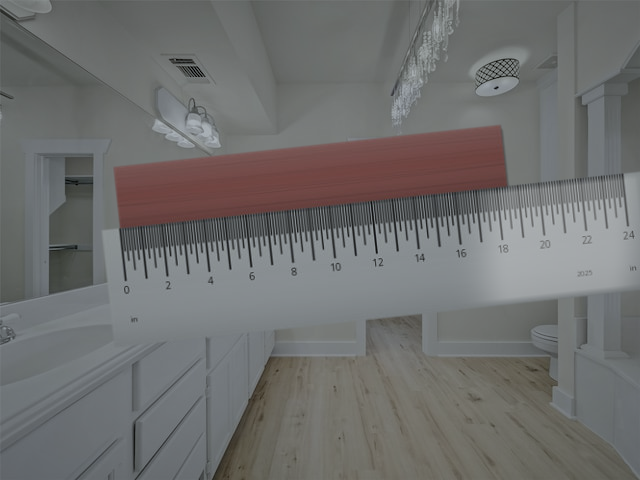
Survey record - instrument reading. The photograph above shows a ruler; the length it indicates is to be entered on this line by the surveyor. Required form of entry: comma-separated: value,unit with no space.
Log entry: 18.5,in
